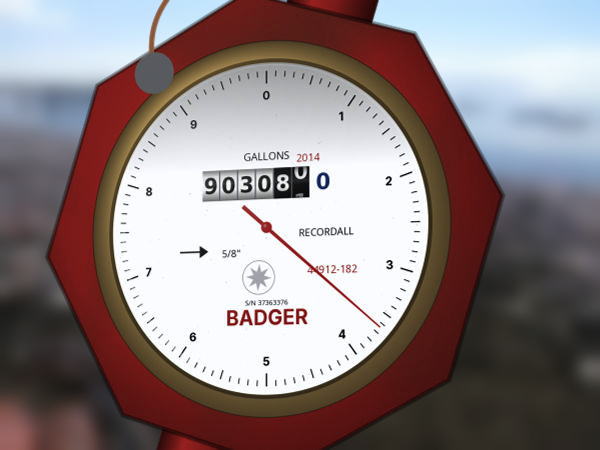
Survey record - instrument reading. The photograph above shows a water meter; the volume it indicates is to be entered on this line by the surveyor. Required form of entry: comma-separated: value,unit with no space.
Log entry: 9030803.6,gal
